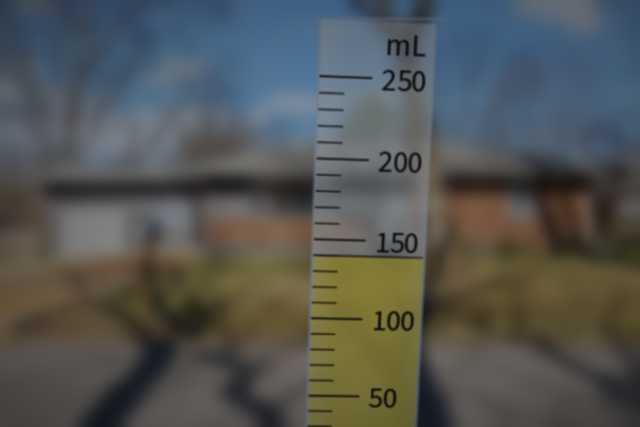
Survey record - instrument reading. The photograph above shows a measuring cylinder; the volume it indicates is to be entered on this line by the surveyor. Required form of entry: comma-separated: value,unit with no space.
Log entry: 140,mL
